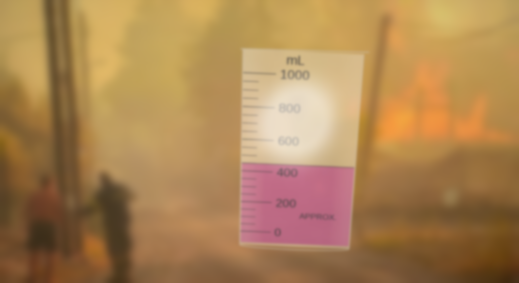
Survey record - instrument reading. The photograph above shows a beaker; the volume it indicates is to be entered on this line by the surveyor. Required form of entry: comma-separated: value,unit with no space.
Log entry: 450,mL
